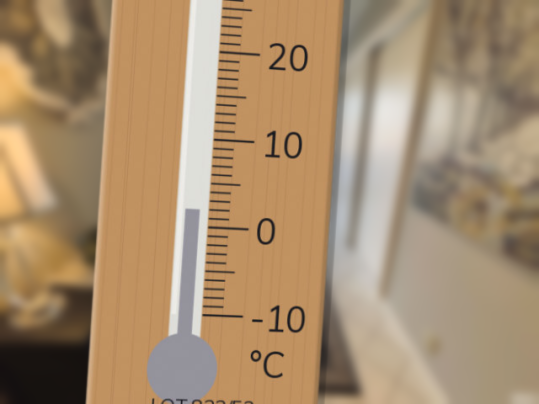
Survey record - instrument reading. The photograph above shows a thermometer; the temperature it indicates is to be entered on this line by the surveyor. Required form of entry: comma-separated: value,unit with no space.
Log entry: 2,°C
